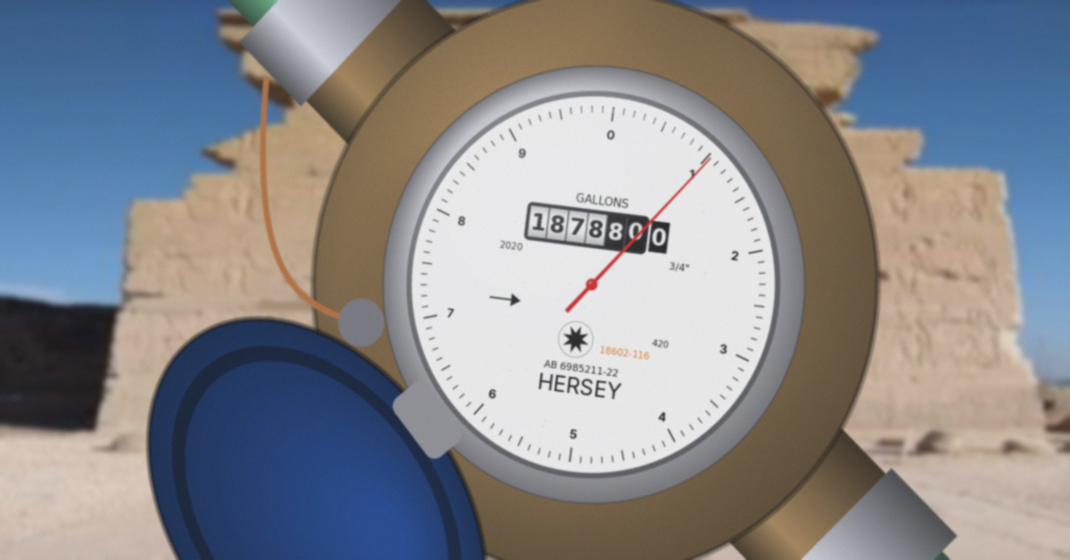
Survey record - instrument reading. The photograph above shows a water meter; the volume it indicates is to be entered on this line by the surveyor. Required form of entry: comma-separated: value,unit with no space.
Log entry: 1878801.0,gal
